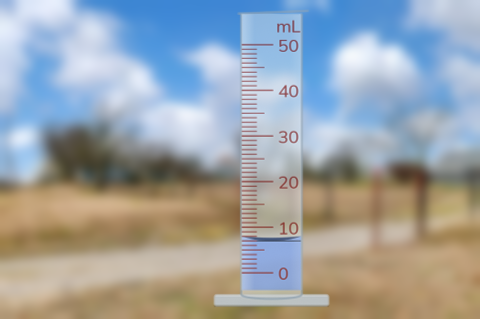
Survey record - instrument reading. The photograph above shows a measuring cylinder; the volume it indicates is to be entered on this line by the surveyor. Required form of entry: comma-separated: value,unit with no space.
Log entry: 7,mL
